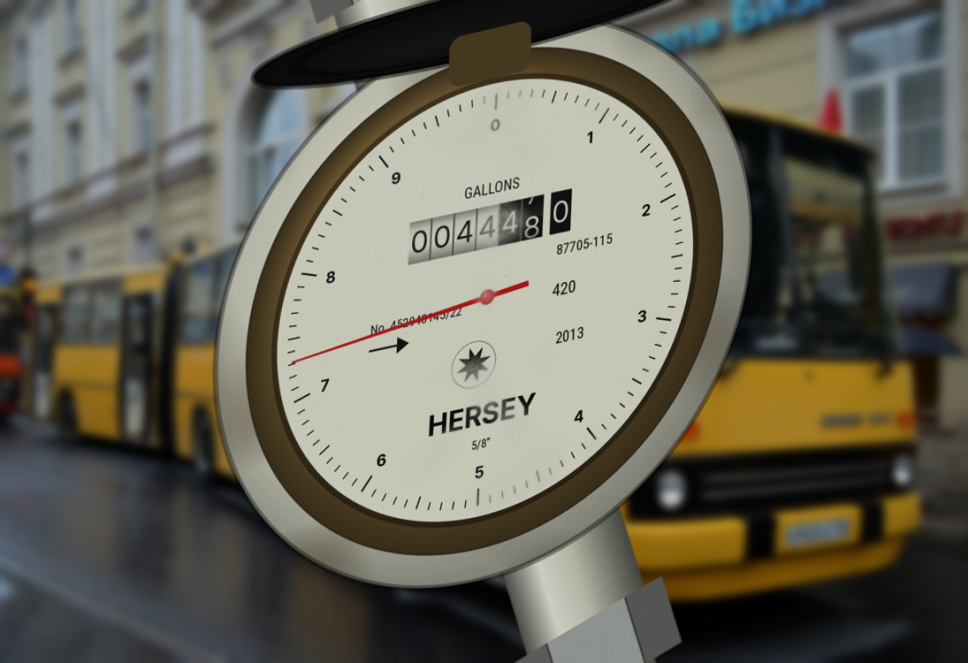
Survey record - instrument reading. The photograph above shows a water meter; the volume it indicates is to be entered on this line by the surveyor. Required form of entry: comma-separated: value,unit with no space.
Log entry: 44477.3,gal
